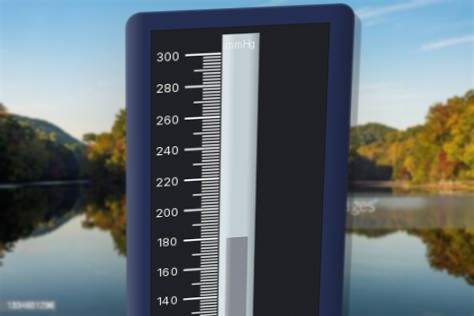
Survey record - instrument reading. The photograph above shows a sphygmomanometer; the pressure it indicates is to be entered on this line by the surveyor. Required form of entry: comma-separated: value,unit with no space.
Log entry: 180,mmHg
